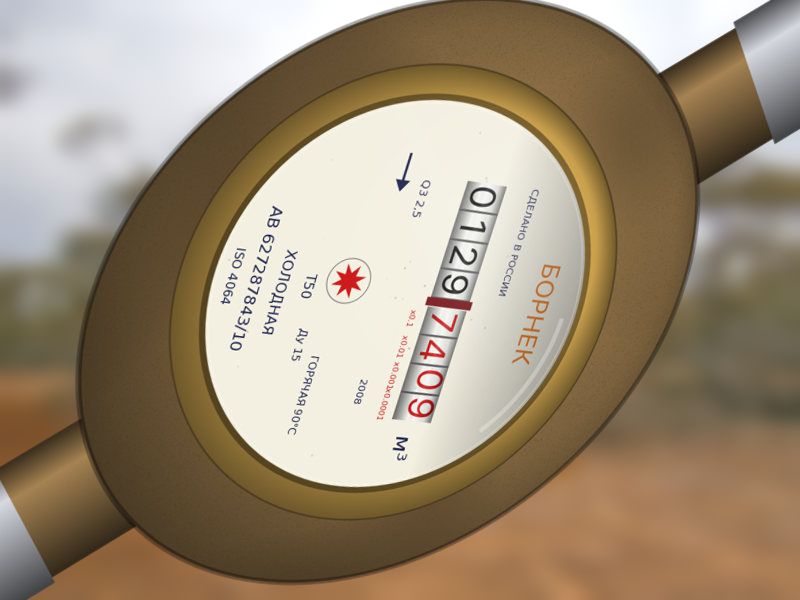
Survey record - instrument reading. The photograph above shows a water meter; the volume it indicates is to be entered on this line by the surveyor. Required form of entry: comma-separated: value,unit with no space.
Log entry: 129.7409,m³
